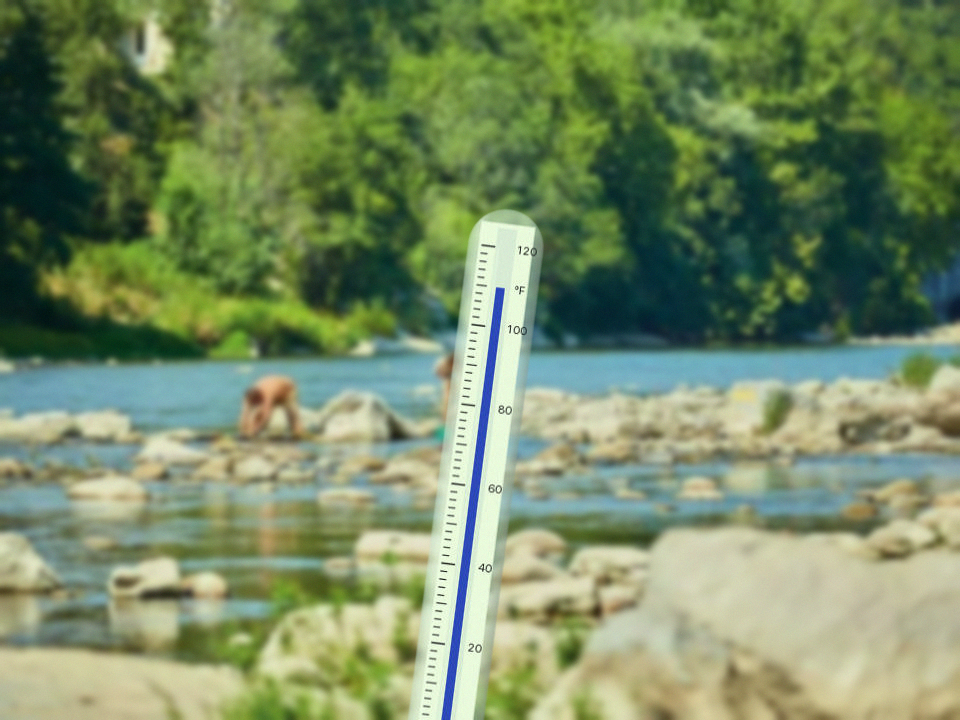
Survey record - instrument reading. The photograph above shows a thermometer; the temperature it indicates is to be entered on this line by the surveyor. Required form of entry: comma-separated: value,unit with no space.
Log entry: 110,°F
